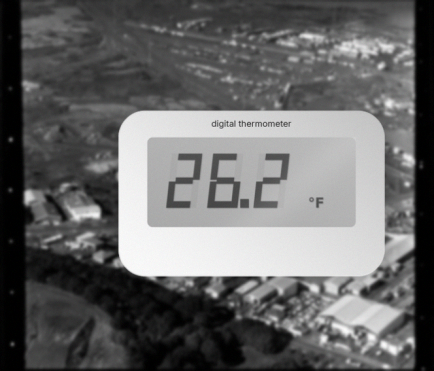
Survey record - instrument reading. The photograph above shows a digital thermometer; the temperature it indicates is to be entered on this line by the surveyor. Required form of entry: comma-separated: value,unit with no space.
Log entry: 26.2,°F
